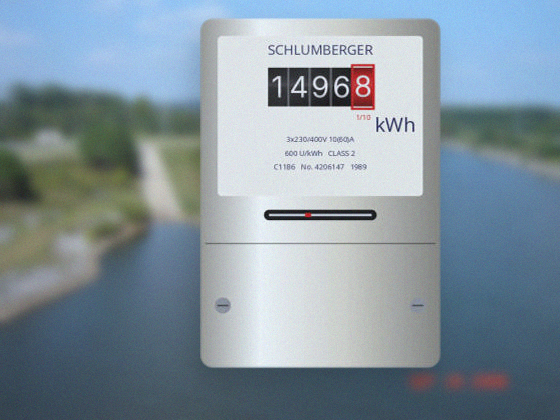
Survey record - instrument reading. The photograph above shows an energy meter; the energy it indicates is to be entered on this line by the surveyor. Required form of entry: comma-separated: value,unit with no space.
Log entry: 1496.8,kWh
